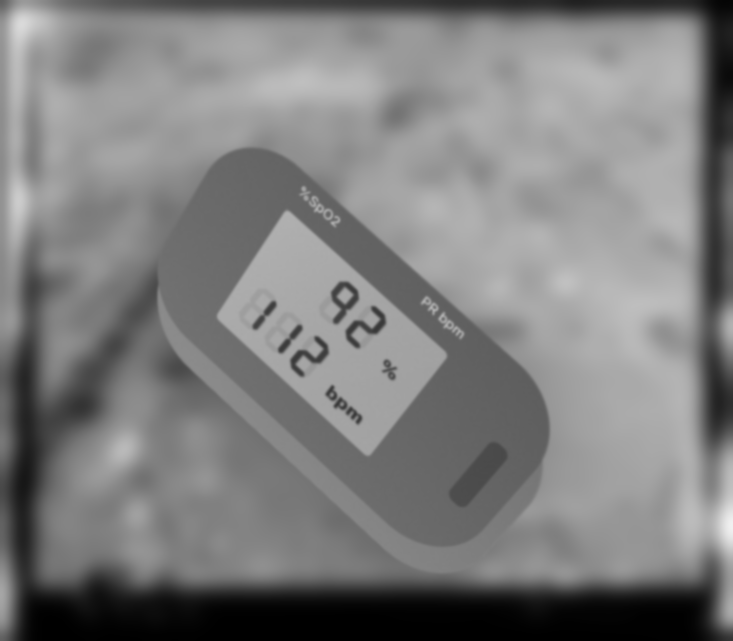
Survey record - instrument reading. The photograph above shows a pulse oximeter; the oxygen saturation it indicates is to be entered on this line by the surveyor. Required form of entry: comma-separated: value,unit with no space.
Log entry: 92,%
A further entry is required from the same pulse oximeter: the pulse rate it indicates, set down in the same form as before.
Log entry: 112,bpm
